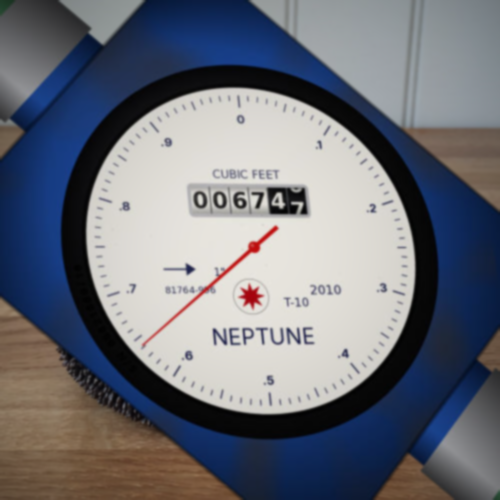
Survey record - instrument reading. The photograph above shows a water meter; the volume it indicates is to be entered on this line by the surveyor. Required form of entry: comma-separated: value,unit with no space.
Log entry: 6746.64,ft³
